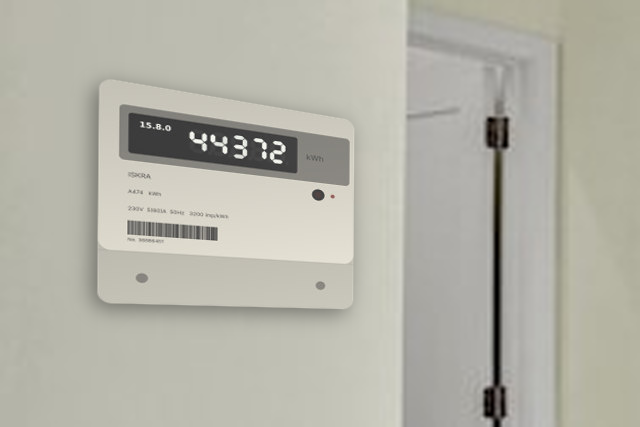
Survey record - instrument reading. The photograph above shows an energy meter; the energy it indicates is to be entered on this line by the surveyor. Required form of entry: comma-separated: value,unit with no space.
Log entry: 44372,kWh
